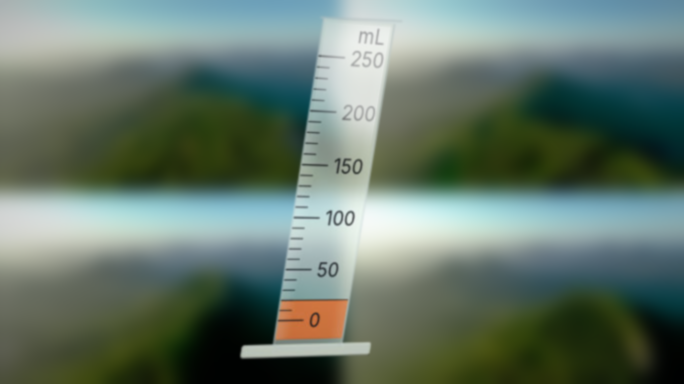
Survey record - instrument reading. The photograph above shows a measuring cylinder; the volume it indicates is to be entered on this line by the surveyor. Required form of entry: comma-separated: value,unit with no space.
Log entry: 20,mL
